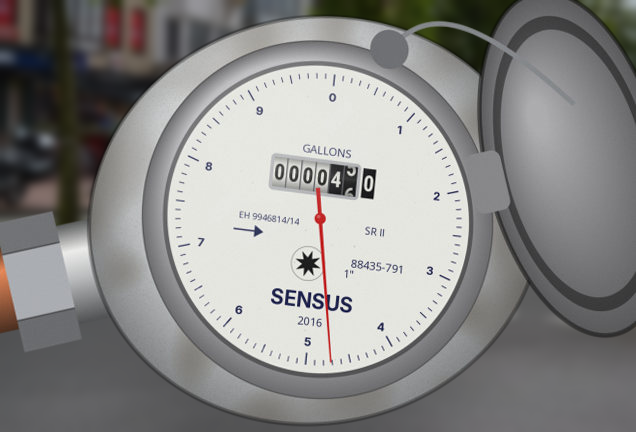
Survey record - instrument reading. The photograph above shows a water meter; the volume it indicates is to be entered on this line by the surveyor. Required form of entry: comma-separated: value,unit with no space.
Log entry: 454.7,gal
